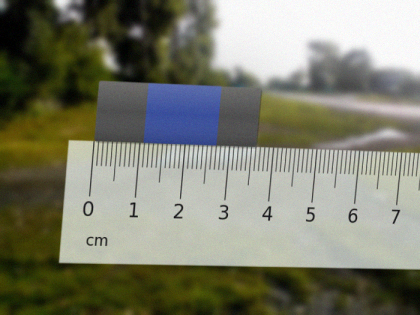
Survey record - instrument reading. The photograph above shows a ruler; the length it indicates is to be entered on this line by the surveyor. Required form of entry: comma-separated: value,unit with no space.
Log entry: 3.6,cm
